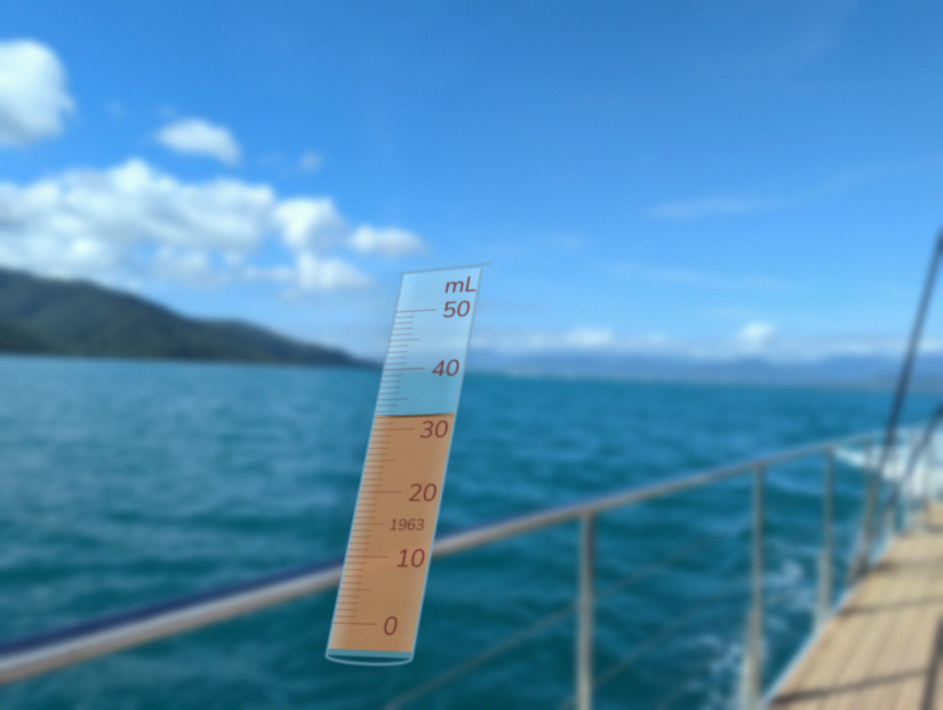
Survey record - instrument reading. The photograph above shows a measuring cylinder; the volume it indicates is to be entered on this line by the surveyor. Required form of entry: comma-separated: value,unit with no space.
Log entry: 32,mL
